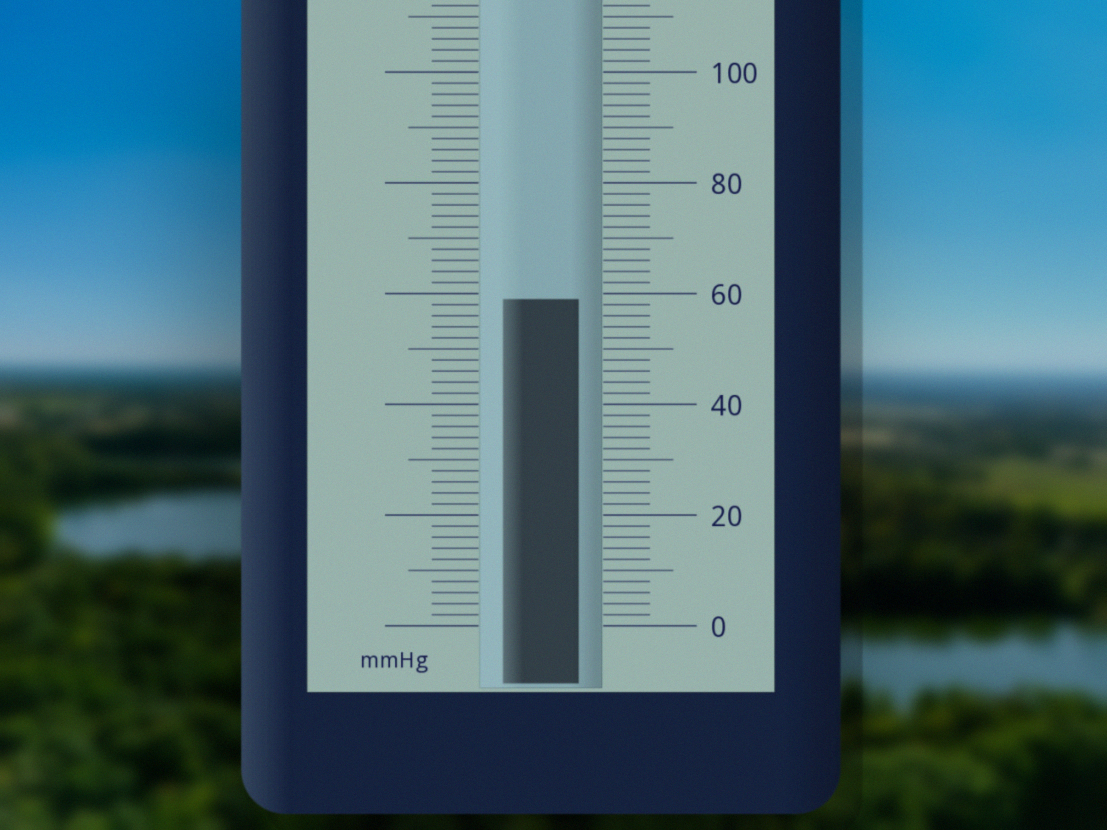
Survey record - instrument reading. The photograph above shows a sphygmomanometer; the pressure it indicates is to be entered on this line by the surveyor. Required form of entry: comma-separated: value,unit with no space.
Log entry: 59,mmHg
